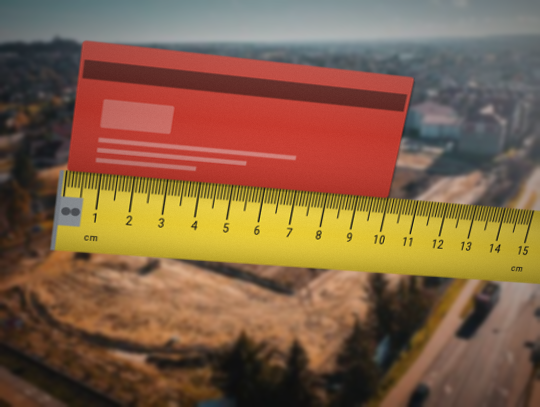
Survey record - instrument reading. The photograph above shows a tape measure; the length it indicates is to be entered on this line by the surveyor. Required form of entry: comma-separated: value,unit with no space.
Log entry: 10,cm
